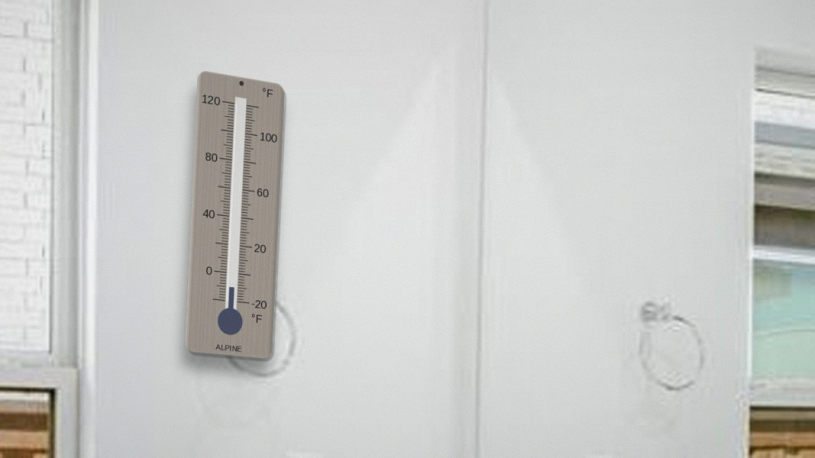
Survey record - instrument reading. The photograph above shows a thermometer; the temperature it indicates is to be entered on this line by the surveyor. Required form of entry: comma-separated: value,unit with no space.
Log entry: -10,°F
